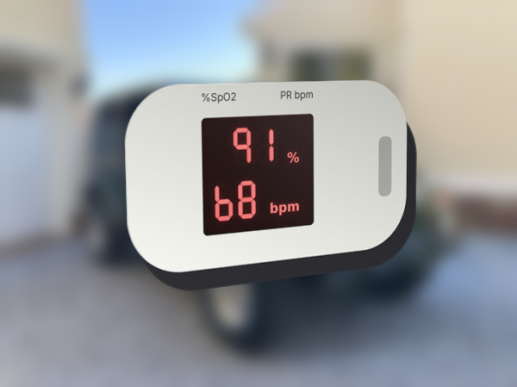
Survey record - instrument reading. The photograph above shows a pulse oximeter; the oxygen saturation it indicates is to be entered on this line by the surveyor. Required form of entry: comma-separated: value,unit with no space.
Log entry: 91,%
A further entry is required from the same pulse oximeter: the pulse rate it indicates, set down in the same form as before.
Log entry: 68,bpm
